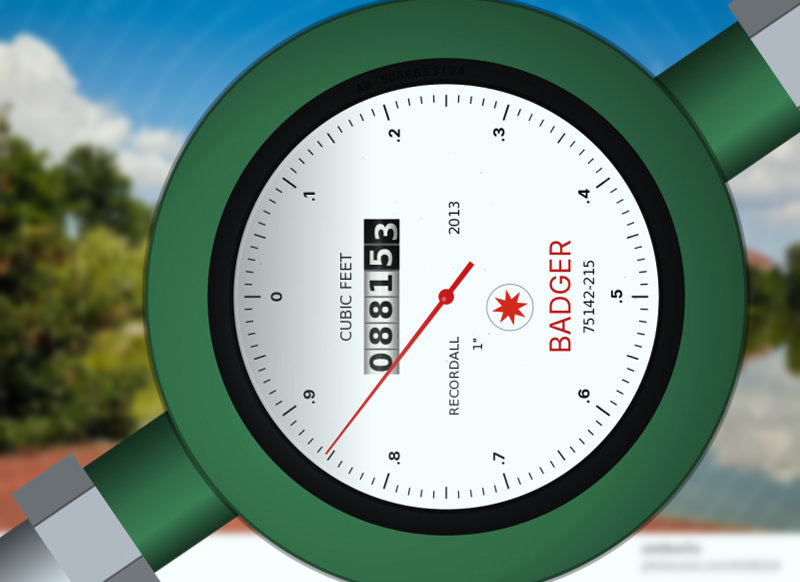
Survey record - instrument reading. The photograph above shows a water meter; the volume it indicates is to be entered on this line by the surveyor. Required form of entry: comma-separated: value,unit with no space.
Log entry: 88152.85,ft³
